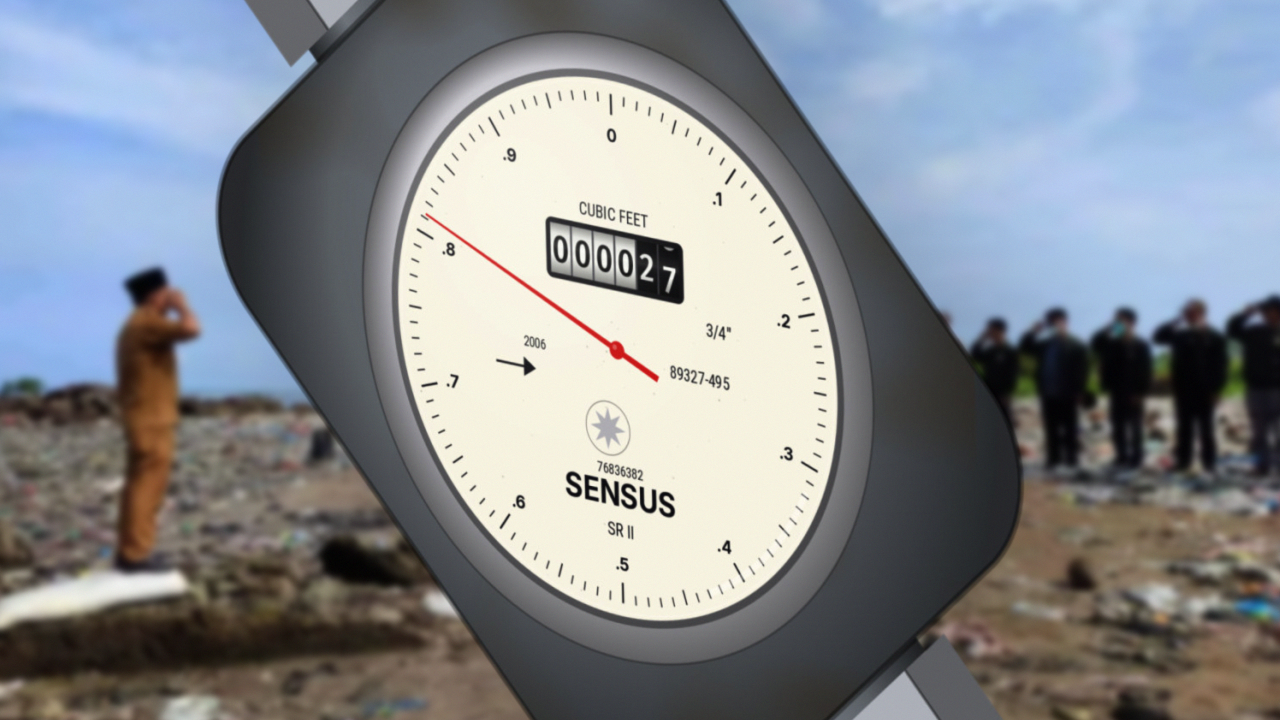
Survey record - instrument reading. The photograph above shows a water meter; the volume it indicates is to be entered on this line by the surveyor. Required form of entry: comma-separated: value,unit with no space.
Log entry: 26.81,ft³
